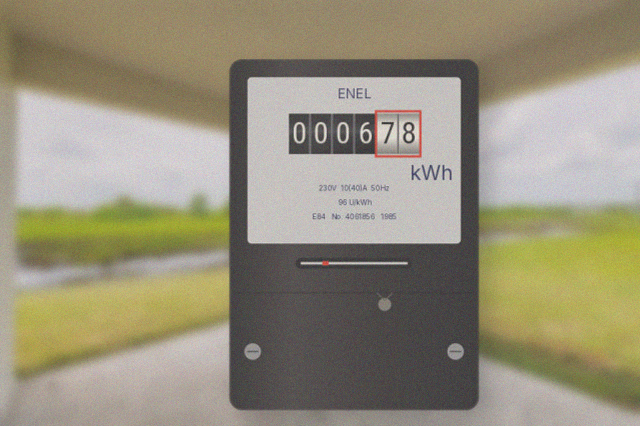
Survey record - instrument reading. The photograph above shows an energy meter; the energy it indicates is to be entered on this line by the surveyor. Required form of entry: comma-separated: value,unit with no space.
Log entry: 6.78,kWh
